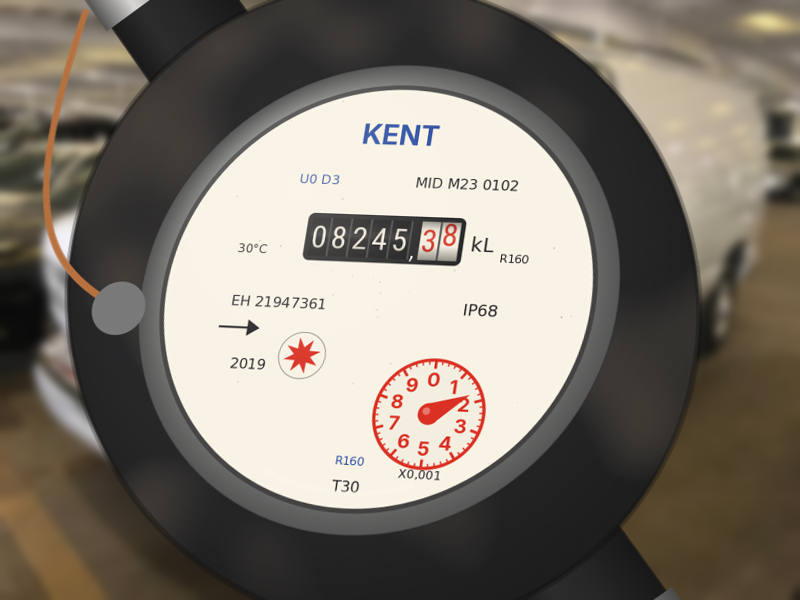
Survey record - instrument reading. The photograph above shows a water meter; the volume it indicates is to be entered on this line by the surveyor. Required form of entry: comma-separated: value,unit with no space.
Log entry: 8245.381,kL
